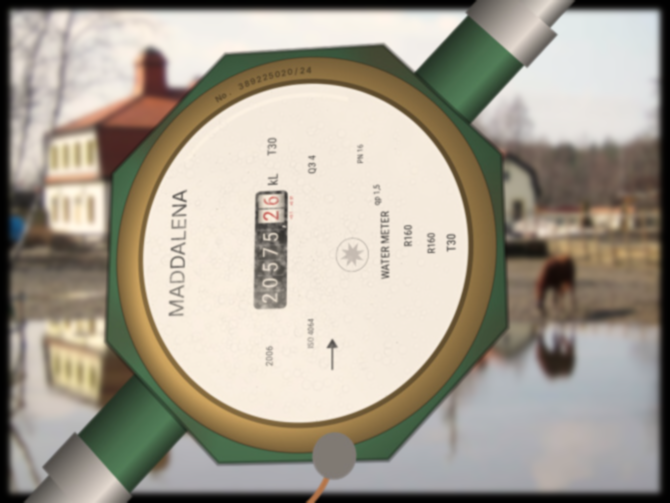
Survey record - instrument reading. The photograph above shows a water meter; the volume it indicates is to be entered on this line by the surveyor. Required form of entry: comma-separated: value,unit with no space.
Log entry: 20575.26,kL
